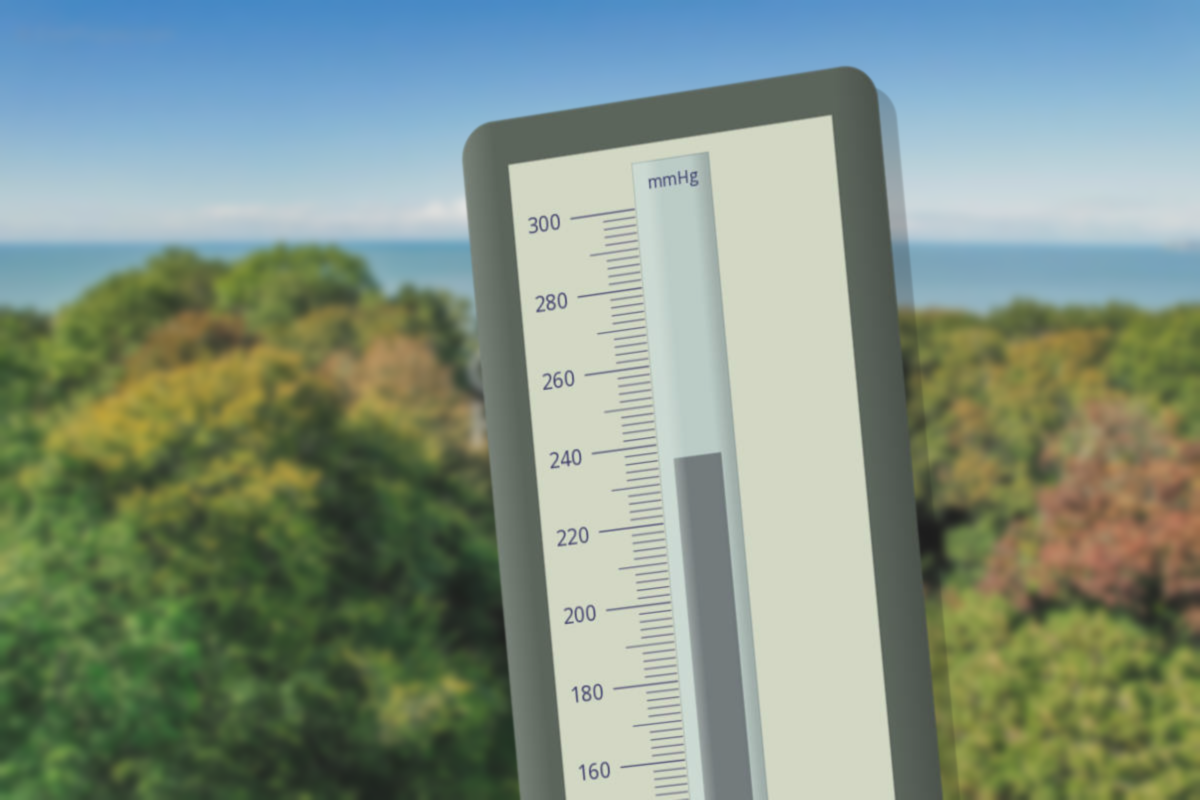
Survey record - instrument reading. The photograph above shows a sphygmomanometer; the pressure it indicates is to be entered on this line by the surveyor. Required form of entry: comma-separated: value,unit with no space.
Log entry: 236,mmHg
